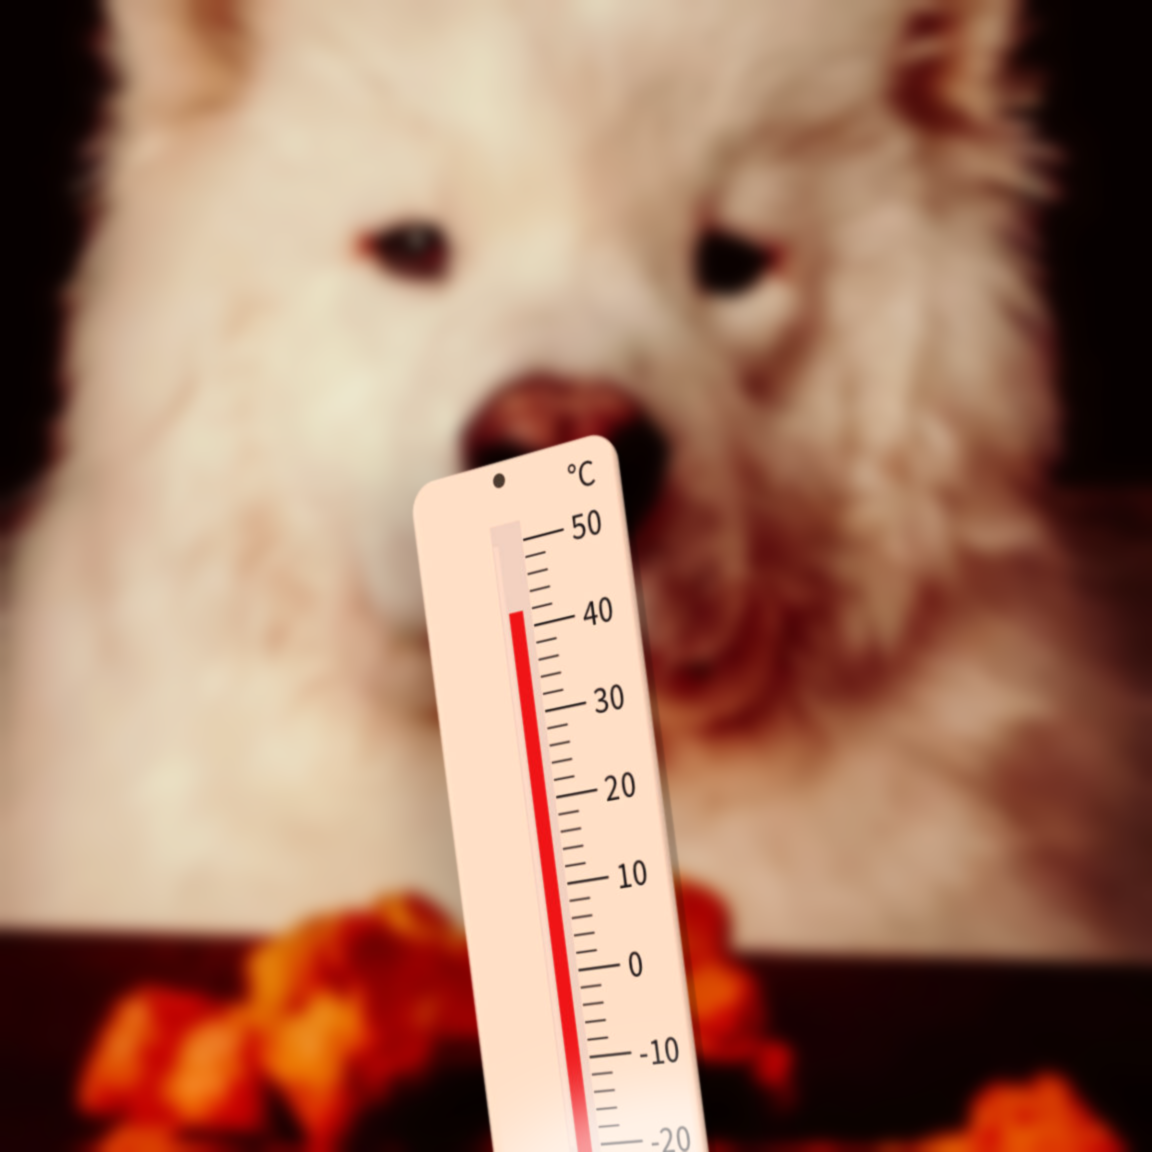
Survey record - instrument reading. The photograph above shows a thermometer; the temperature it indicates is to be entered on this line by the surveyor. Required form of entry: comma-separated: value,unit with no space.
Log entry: 42,°C
